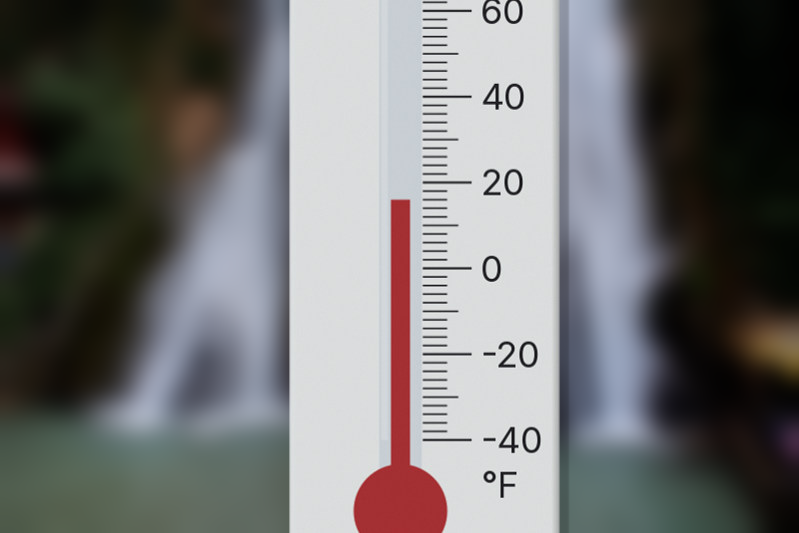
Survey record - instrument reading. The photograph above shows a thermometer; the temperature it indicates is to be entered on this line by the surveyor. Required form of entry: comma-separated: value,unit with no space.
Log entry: 16,°F
